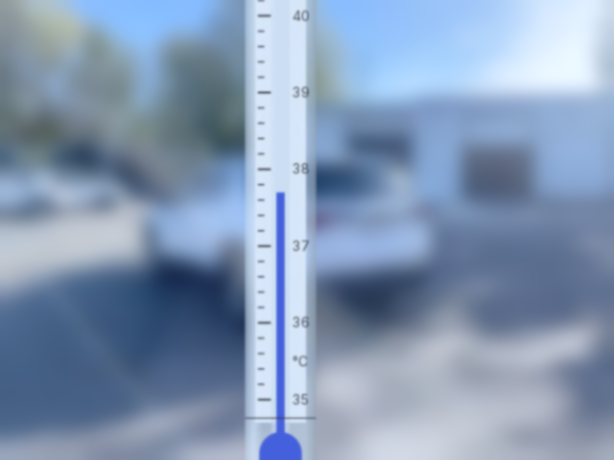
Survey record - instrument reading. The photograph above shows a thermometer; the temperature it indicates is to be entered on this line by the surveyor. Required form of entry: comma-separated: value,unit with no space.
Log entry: 37.7,°C
